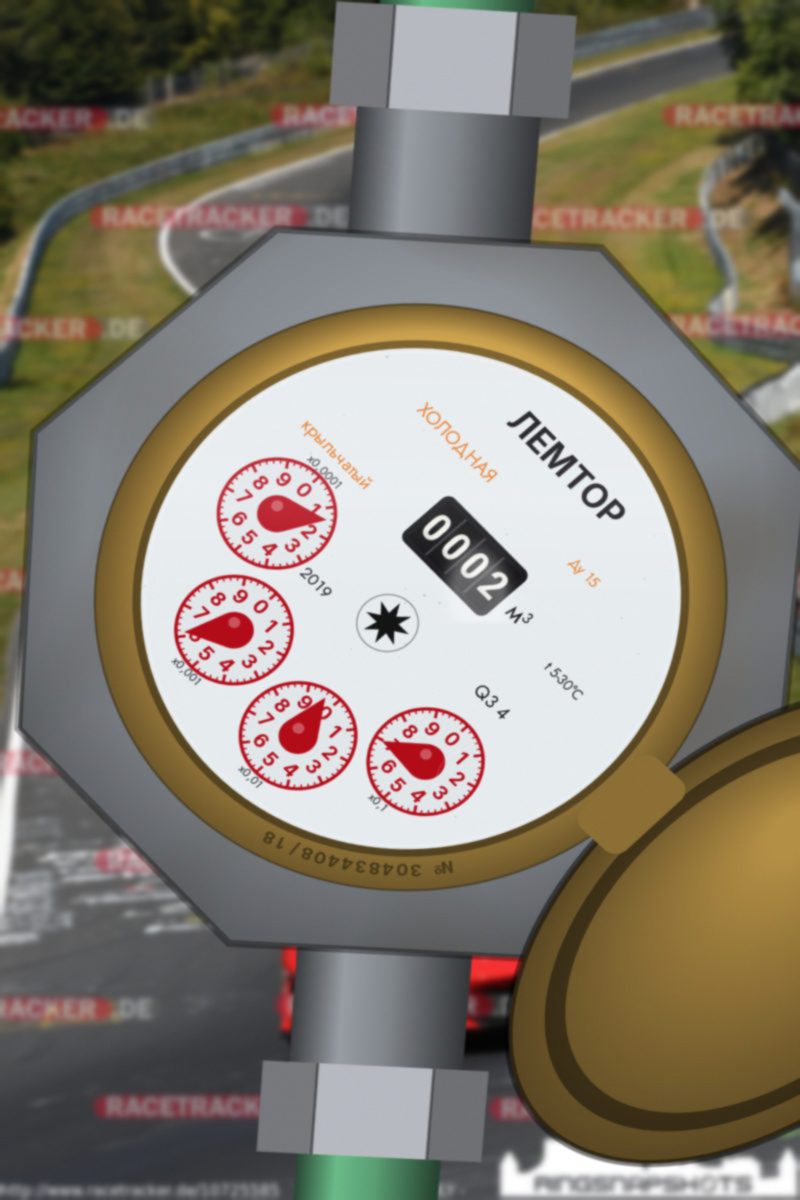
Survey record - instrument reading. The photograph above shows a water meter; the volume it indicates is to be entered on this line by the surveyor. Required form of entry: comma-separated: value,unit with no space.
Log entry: 2.6961,m³
